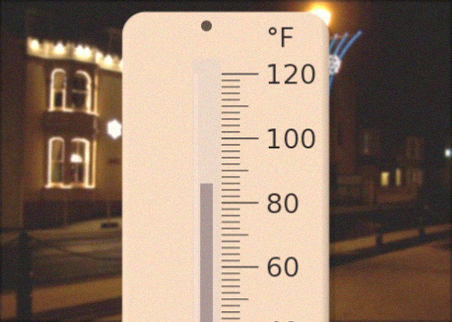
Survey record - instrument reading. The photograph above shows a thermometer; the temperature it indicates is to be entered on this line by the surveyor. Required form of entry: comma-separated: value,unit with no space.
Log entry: 86,°F
